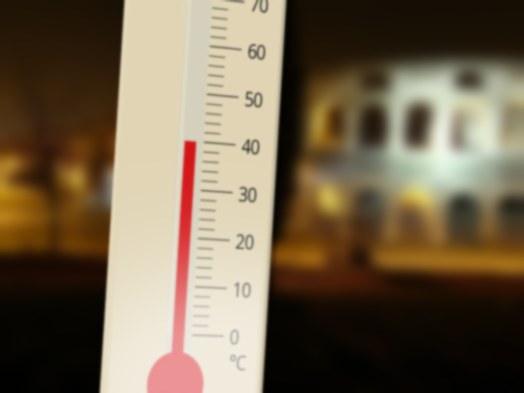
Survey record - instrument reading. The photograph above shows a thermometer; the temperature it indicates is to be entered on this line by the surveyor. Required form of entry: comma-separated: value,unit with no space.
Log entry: 40,°C
